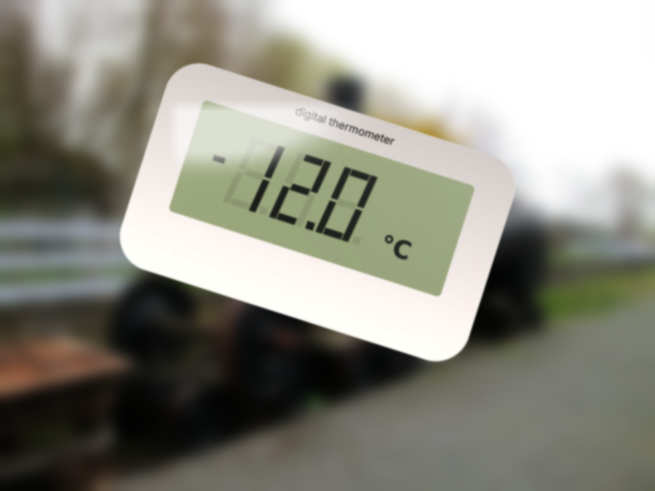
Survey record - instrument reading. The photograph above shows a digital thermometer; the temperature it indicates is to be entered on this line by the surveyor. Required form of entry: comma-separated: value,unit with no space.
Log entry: -12.0,°C
